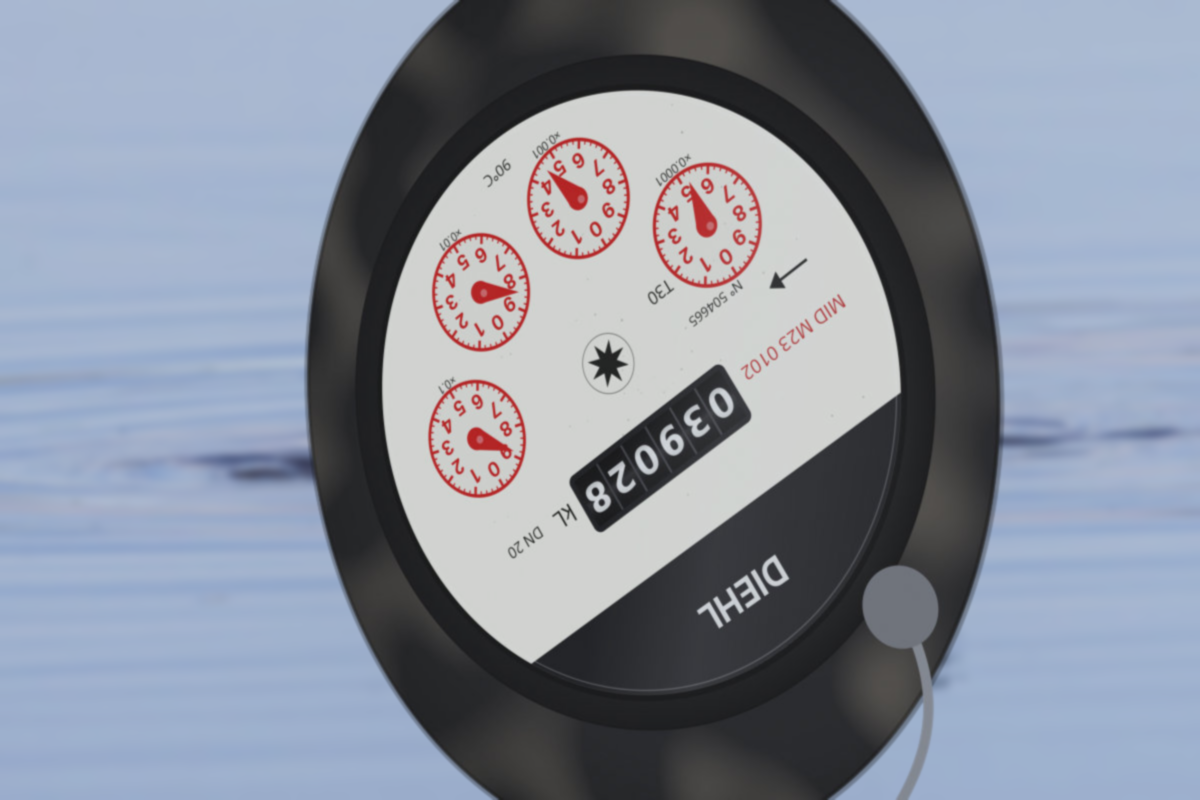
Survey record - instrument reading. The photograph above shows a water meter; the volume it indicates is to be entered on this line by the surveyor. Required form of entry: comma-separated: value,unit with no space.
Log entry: 39028.8845,kL
